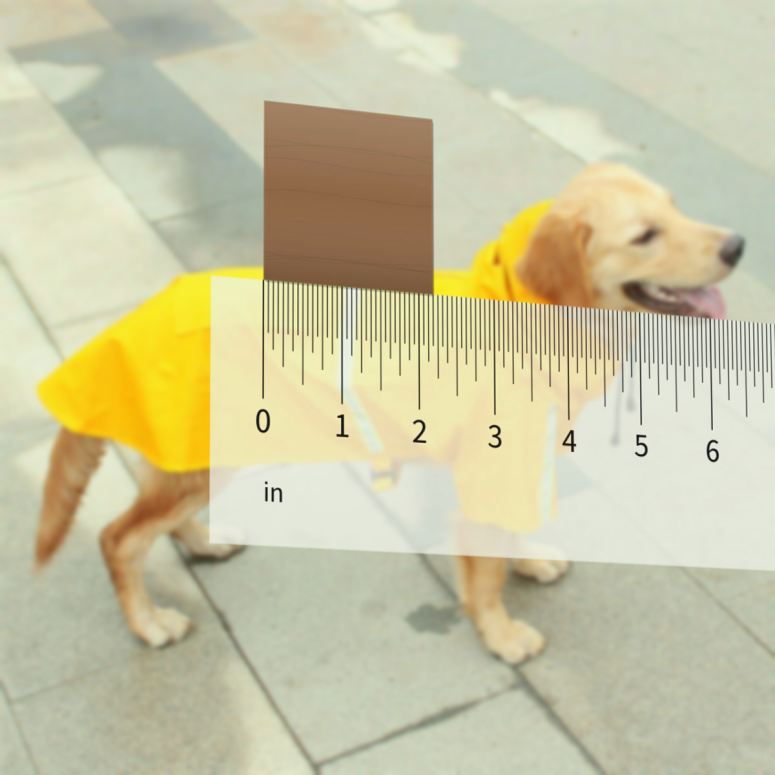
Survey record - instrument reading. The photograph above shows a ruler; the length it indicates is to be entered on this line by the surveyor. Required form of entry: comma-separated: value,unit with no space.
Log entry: 2.1875,in
